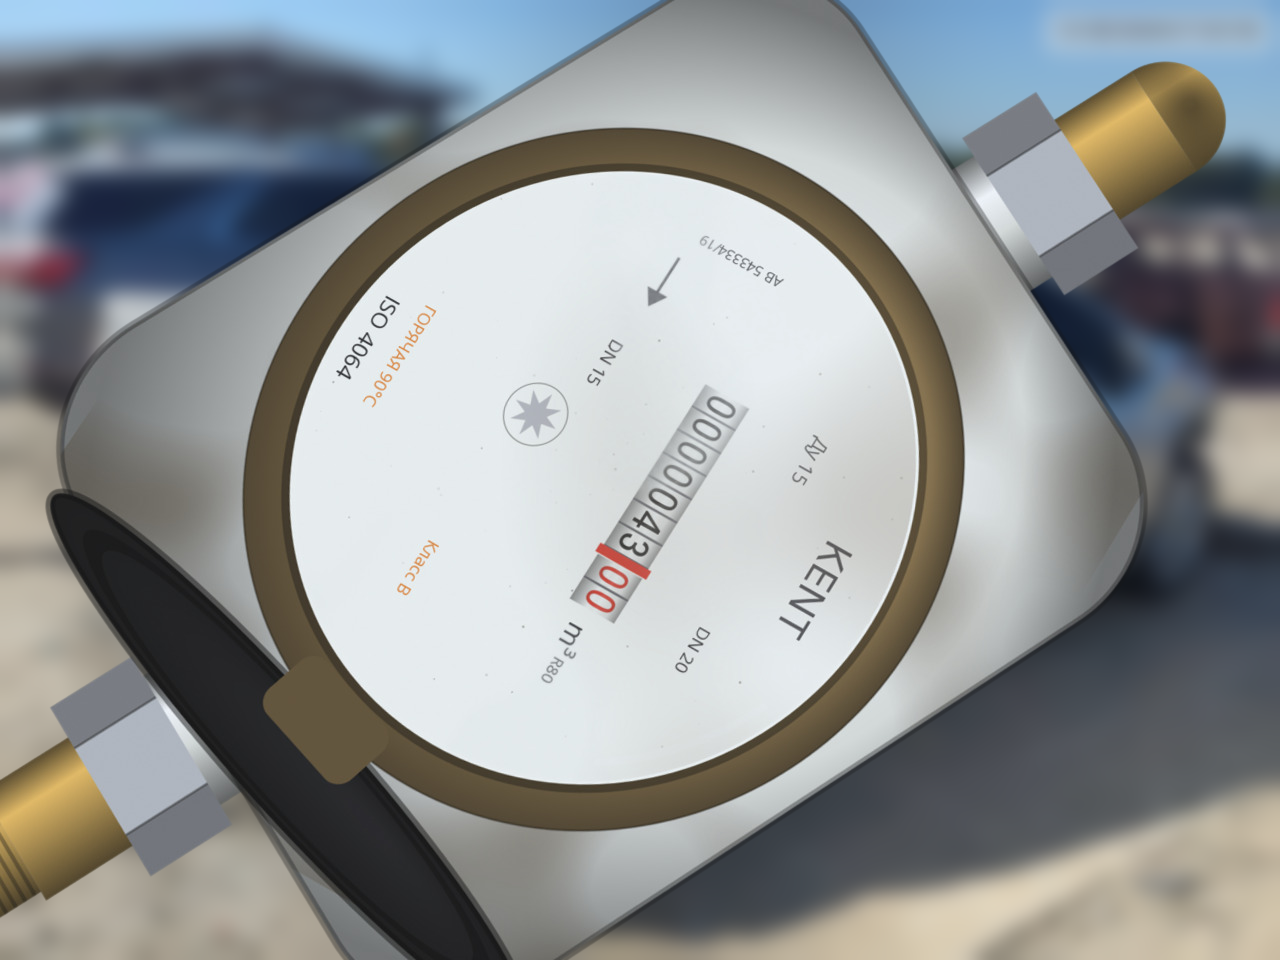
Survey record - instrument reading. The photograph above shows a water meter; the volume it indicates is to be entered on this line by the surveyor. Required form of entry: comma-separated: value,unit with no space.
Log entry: 43.00,m³
